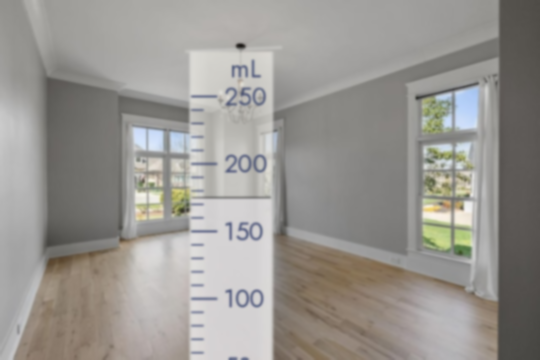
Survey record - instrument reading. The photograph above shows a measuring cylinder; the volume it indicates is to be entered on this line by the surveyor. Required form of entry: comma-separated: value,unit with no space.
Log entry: 175,mL
